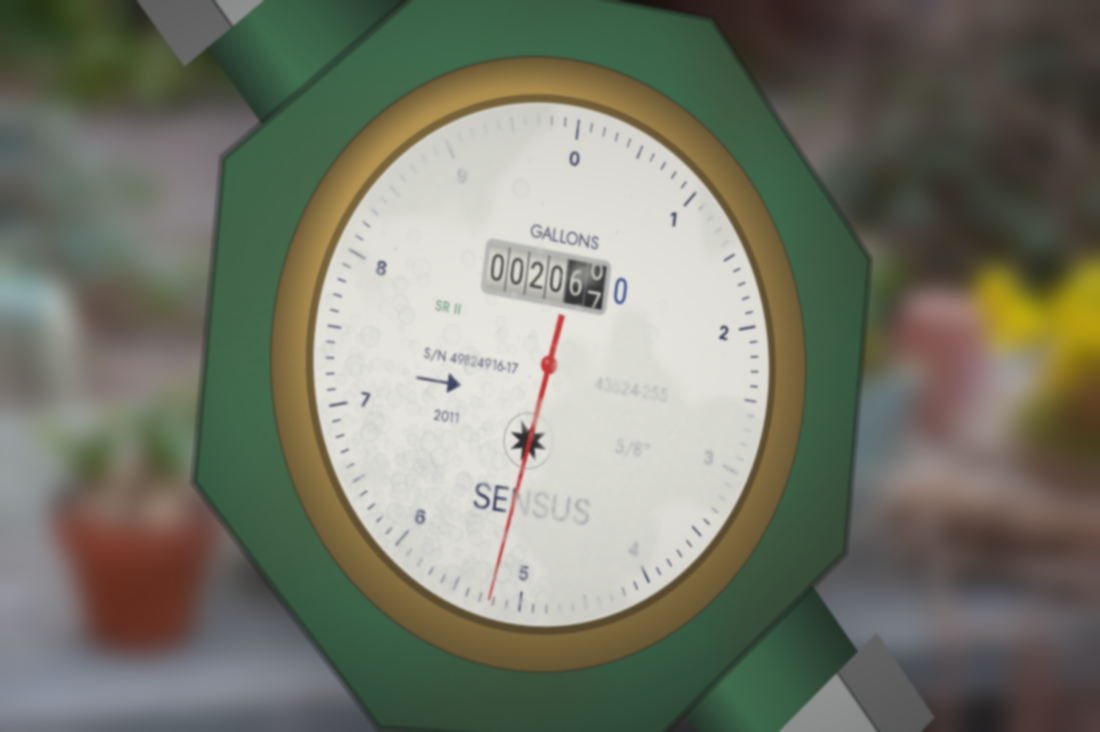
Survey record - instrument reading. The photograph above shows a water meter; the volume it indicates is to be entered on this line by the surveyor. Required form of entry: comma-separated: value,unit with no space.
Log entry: 20665.2,gal
